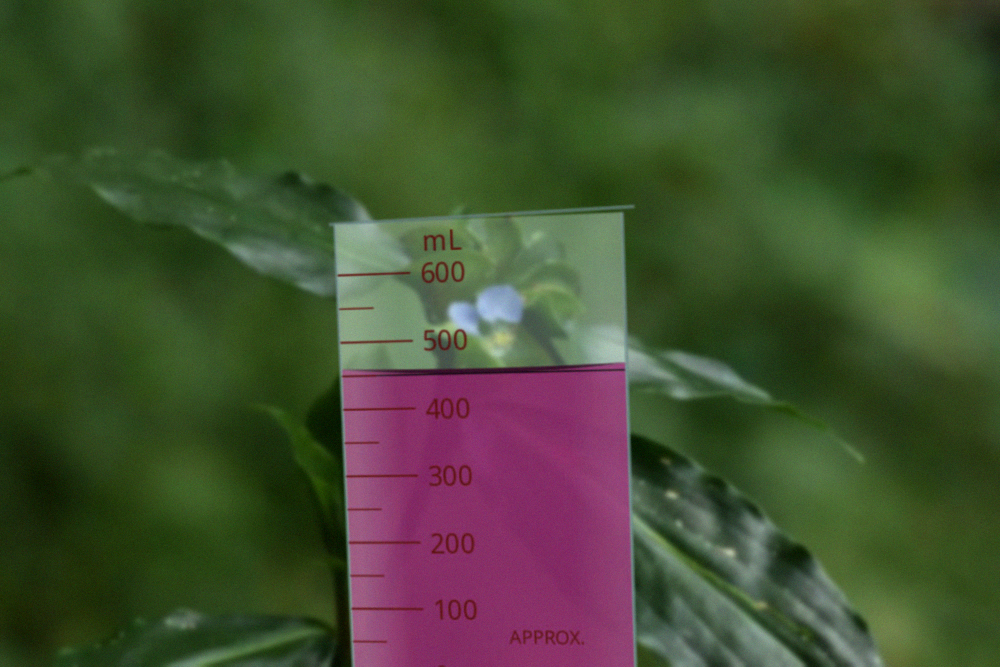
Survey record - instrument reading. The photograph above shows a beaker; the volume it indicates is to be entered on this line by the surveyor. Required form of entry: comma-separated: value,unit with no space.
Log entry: 450,mL
